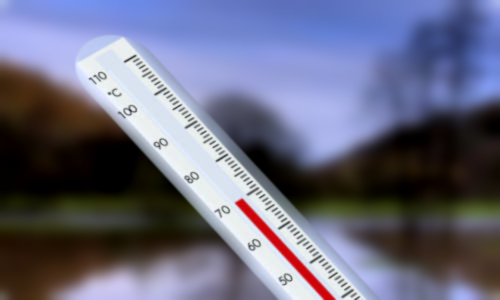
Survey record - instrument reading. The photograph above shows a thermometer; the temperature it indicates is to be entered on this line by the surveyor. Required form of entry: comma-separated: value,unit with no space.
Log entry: 70,°C
